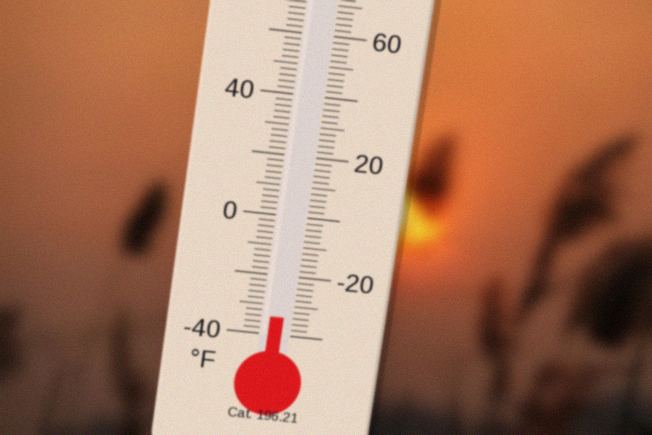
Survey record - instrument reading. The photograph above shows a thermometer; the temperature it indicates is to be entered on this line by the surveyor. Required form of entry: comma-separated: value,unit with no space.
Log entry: -34,°F
